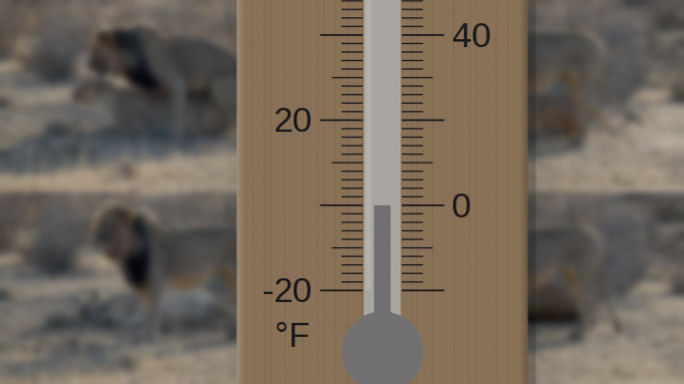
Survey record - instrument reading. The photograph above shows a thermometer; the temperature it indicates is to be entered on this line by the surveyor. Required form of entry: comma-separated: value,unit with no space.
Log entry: 0,°F
